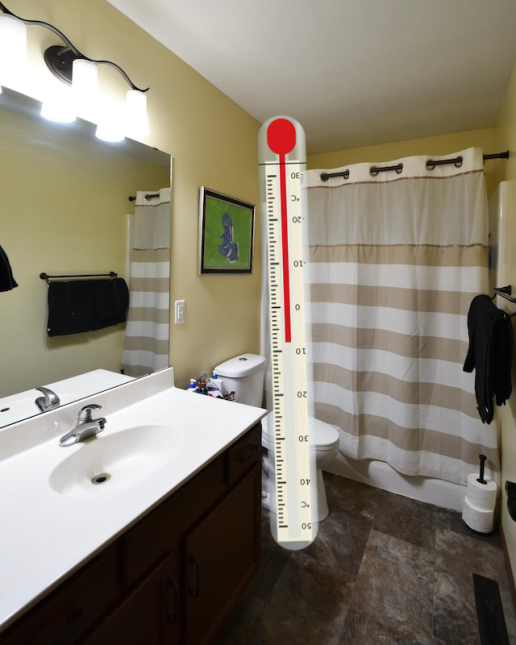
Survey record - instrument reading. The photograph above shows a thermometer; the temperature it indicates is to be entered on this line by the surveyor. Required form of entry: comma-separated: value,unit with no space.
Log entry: 8,°C
